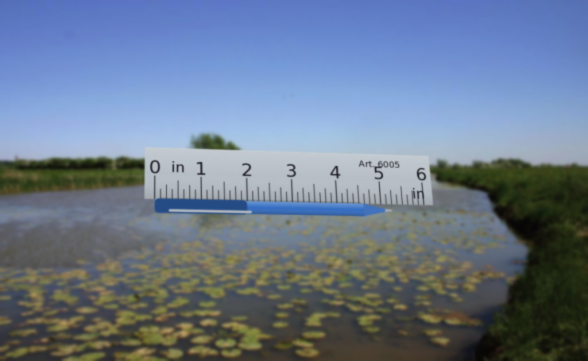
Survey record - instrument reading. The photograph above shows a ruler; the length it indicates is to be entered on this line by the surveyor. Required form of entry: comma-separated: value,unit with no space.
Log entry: 5.25,in
